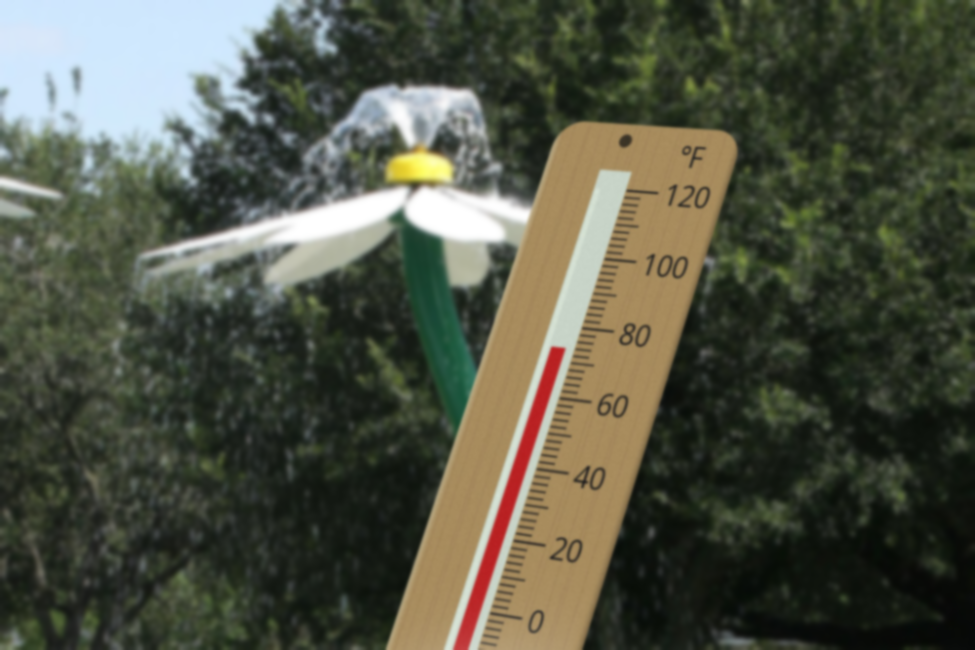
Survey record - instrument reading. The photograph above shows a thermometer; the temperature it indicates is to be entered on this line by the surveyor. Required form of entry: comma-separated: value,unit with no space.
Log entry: 74,°F
